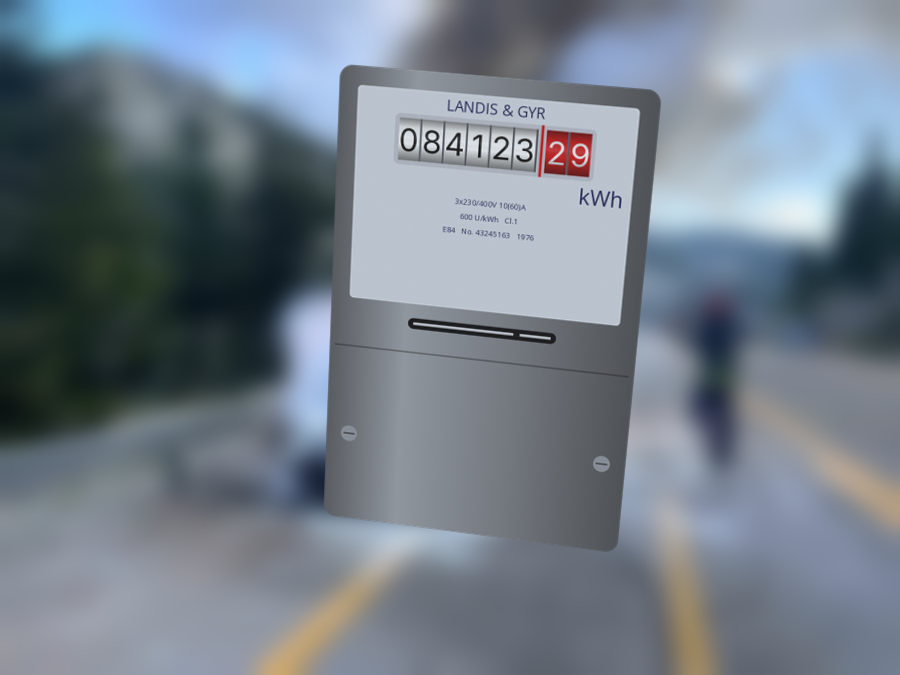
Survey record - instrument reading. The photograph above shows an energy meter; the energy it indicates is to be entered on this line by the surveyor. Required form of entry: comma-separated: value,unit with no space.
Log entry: 84123.29,kWh
